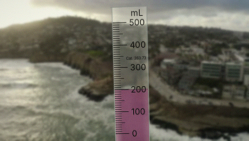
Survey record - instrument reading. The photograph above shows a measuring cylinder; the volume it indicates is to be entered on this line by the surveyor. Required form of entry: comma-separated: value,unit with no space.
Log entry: 200,mL
